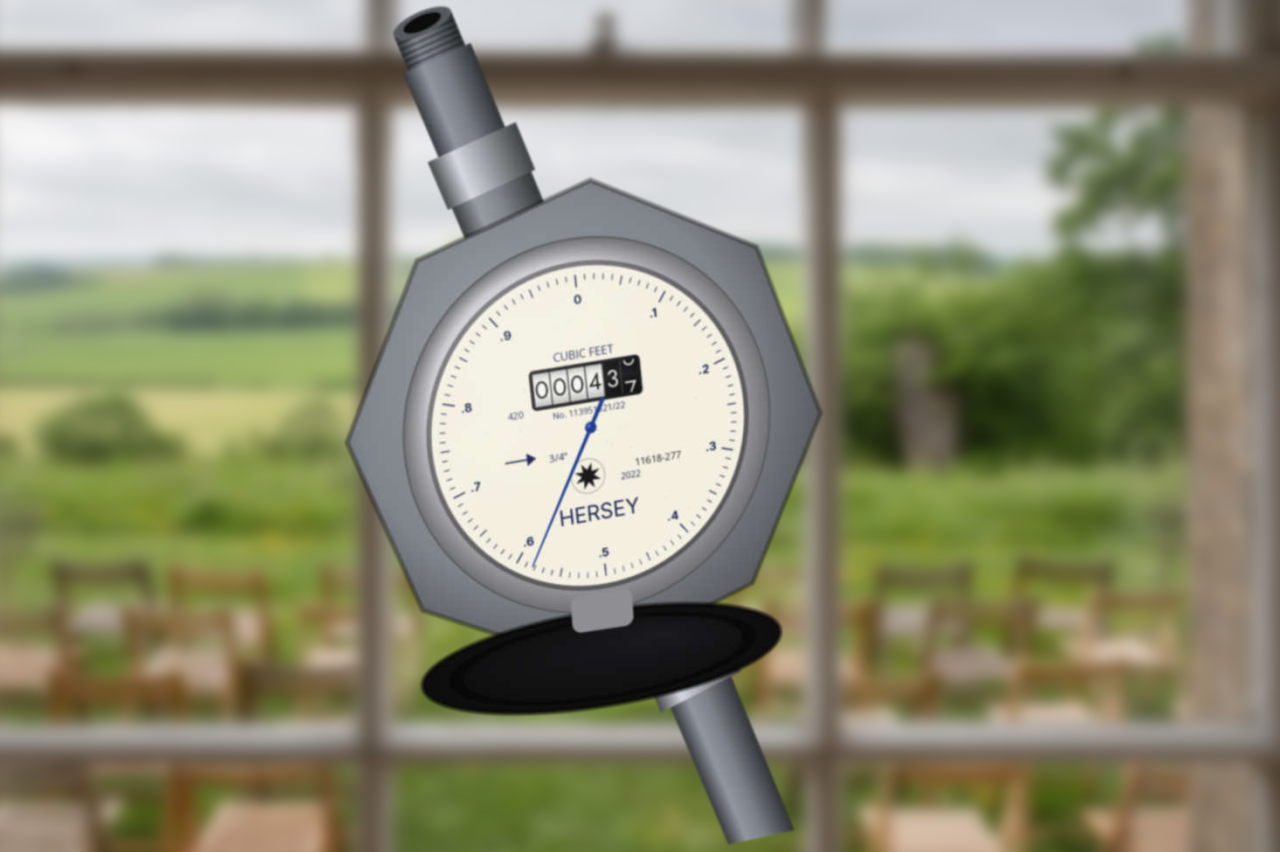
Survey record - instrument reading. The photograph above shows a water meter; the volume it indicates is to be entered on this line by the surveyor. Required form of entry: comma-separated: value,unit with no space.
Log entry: 436.58,ft³
